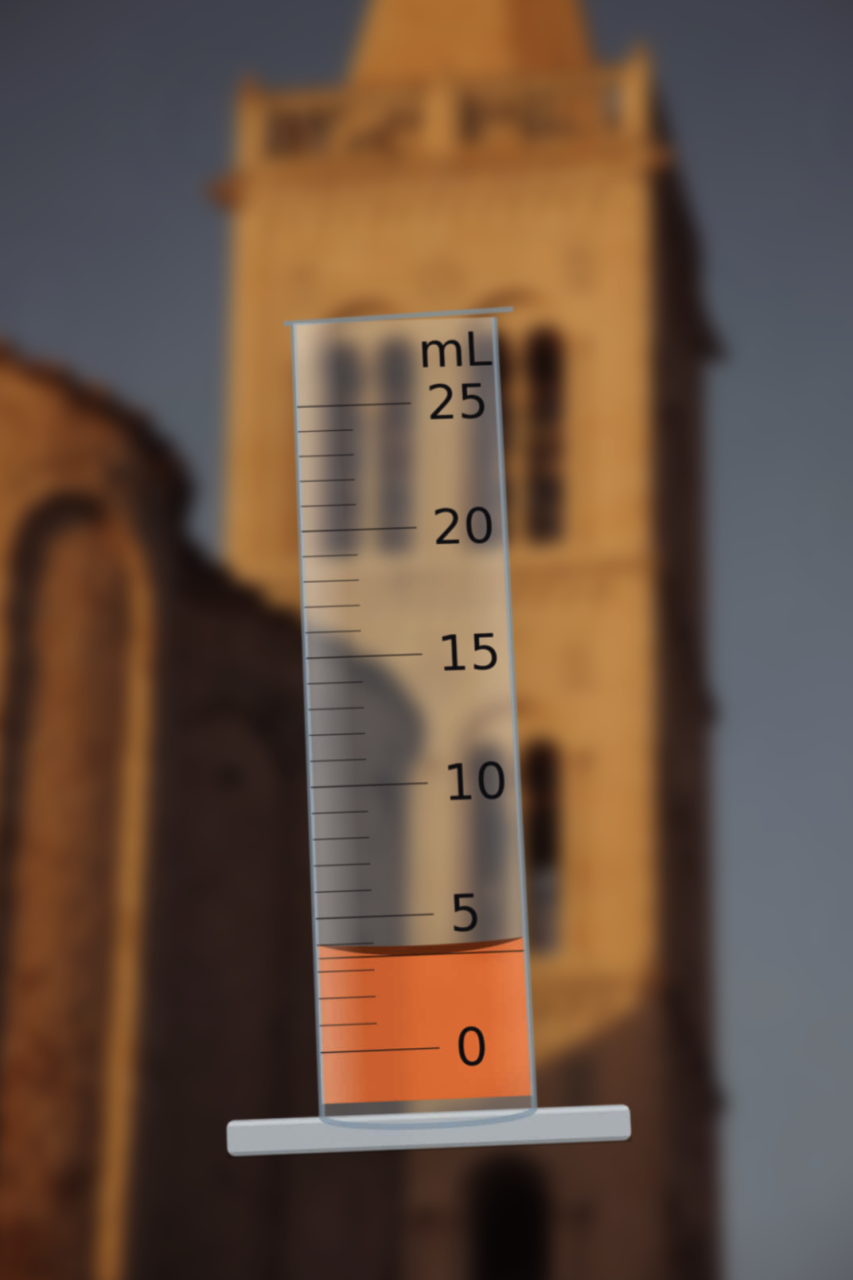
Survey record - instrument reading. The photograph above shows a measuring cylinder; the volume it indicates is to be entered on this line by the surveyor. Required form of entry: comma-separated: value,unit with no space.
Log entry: 3.5,mL
